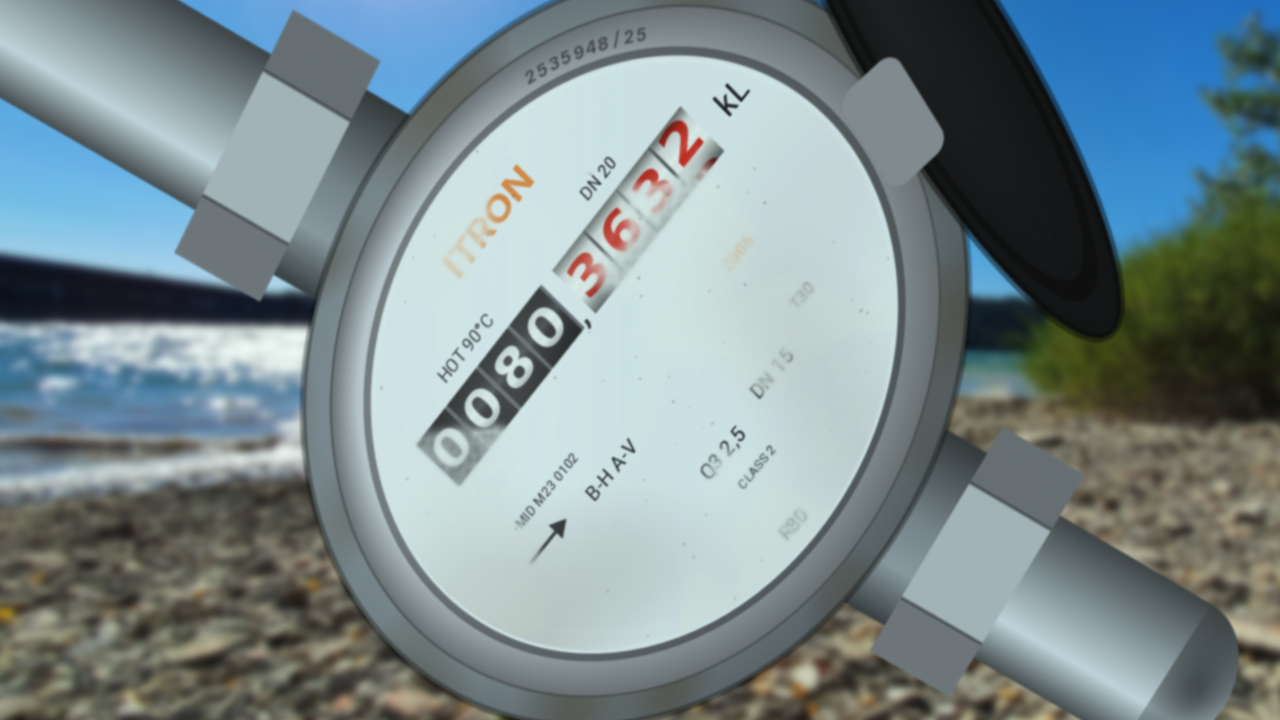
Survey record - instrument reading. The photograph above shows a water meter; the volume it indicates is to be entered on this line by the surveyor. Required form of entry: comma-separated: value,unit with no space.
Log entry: 80.3632,kL
